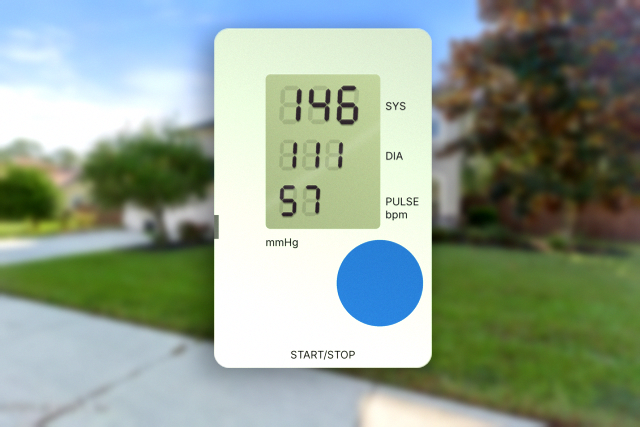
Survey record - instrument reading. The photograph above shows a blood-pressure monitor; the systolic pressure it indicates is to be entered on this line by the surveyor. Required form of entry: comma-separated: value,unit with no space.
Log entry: 146,mmHg
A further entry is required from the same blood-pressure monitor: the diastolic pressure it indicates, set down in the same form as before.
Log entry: 111,mmHg
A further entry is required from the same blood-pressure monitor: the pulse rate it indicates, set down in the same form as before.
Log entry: 57,bpm
